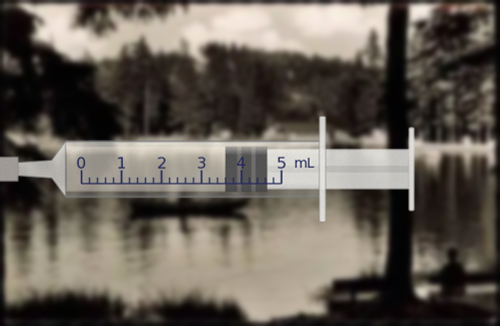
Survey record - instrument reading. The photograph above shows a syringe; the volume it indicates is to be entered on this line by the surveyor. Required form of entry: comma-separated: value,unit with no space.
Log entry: 3.6,mL
